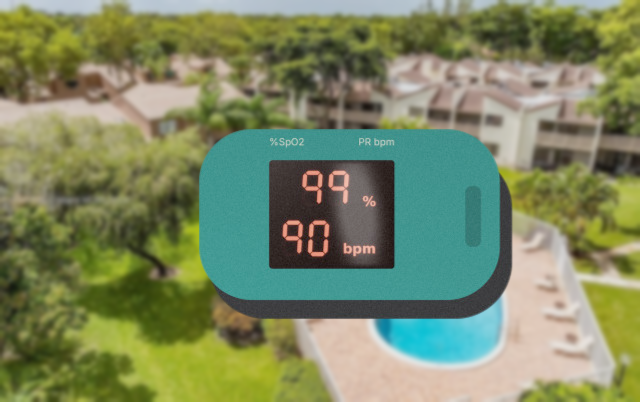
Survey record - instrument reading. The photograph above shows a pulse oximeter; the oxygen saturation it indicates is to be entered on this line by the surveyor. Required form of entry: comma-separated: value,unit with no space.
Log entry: 99,%
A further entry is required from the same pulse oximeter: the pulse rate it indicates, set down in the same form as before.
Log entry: 90,bpm
